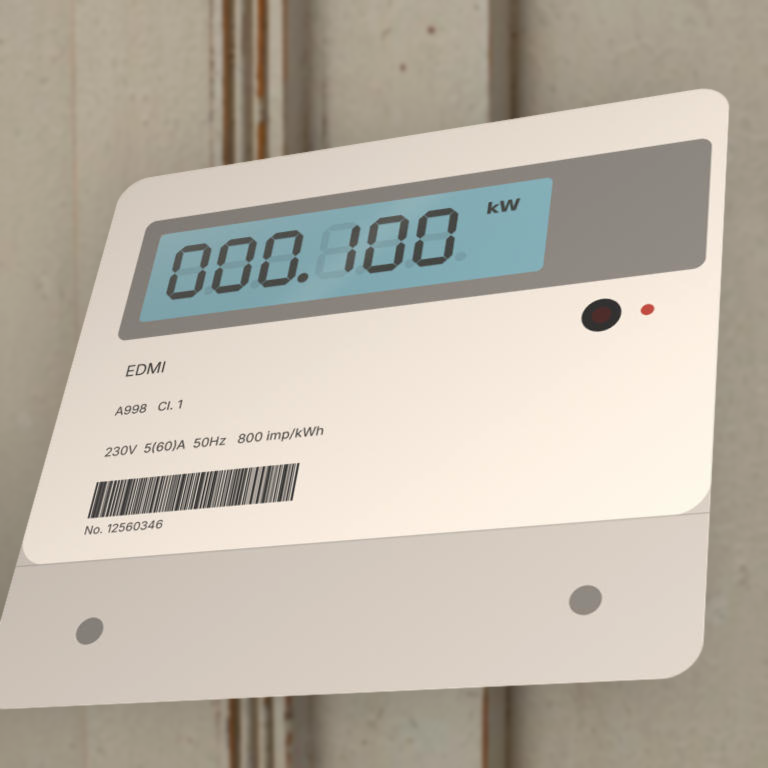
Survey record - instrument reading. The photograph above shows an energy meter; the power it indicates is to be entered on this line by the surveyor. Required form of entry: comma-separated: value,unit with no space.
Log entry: 0.100,kW
